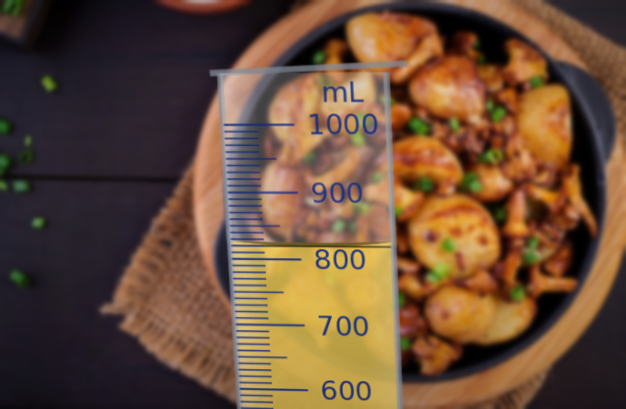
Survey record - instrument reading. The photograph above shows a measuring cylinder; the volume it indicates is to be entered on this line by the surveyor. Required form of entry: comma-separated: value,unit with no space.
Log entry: 820,mL
